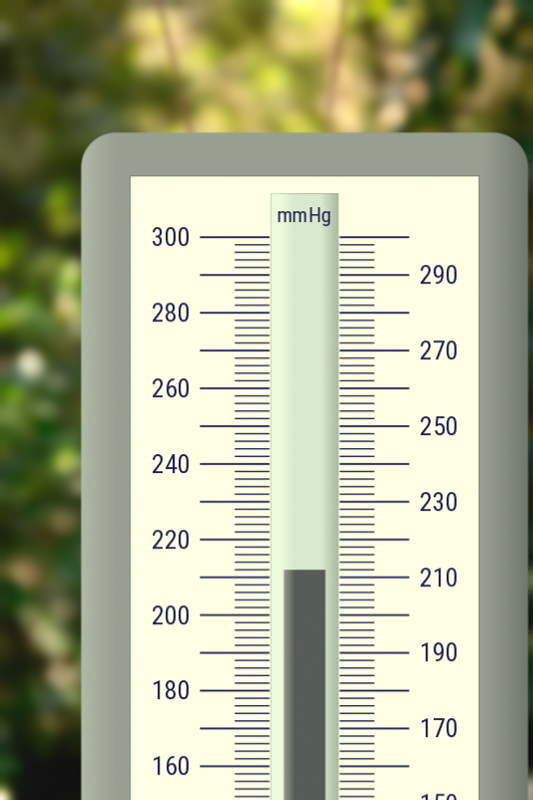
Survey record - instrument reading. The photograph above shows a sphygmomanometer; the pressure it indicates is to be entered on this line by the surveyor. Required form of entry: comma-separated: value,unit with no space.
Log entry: 212,mmHg
